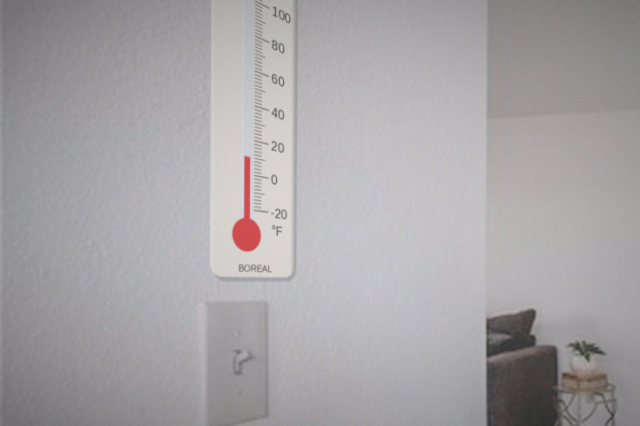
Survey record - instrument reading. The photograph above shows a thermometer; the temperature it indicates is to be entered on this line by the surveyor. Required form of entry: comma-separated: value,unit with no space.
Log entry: 10,°F
